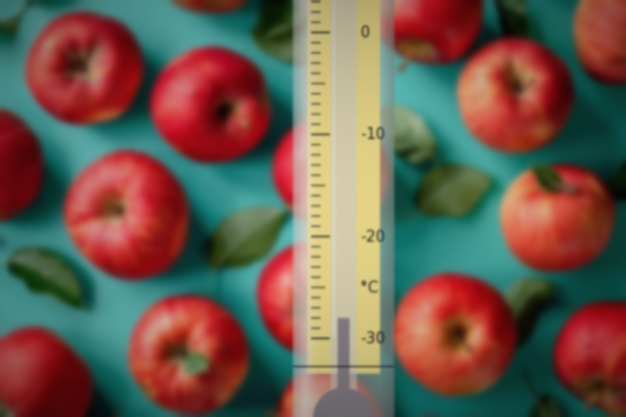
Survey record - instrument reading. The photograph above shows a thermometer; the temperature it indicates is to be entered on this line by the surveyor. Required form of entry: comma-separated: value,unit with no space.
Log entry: -28,°C
